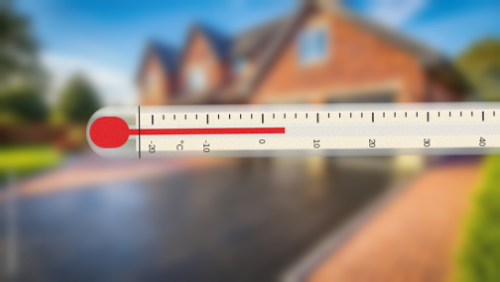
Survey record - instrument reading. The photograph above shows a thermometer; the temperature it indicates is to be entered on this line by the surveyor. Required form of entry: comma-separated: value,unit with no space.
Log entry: 4,°C
